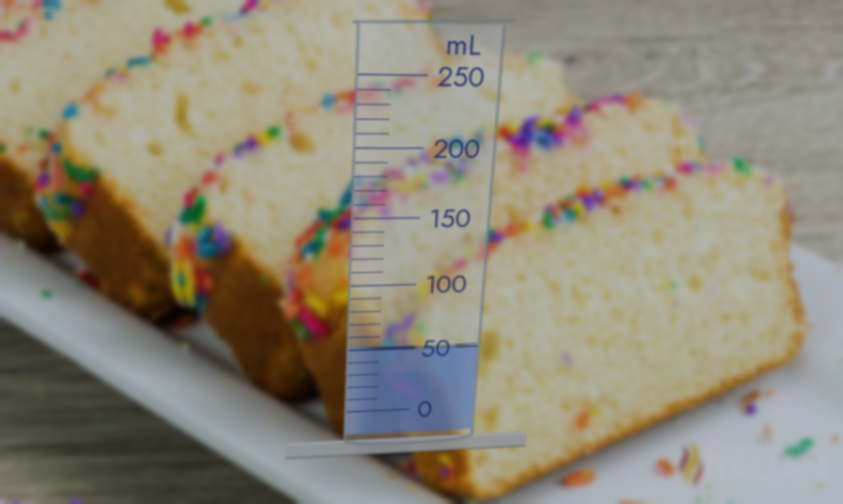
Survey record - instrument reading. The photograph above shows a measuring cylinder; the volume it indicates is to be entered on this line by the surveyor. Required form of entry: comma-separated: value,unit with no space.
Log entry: 50,mL
